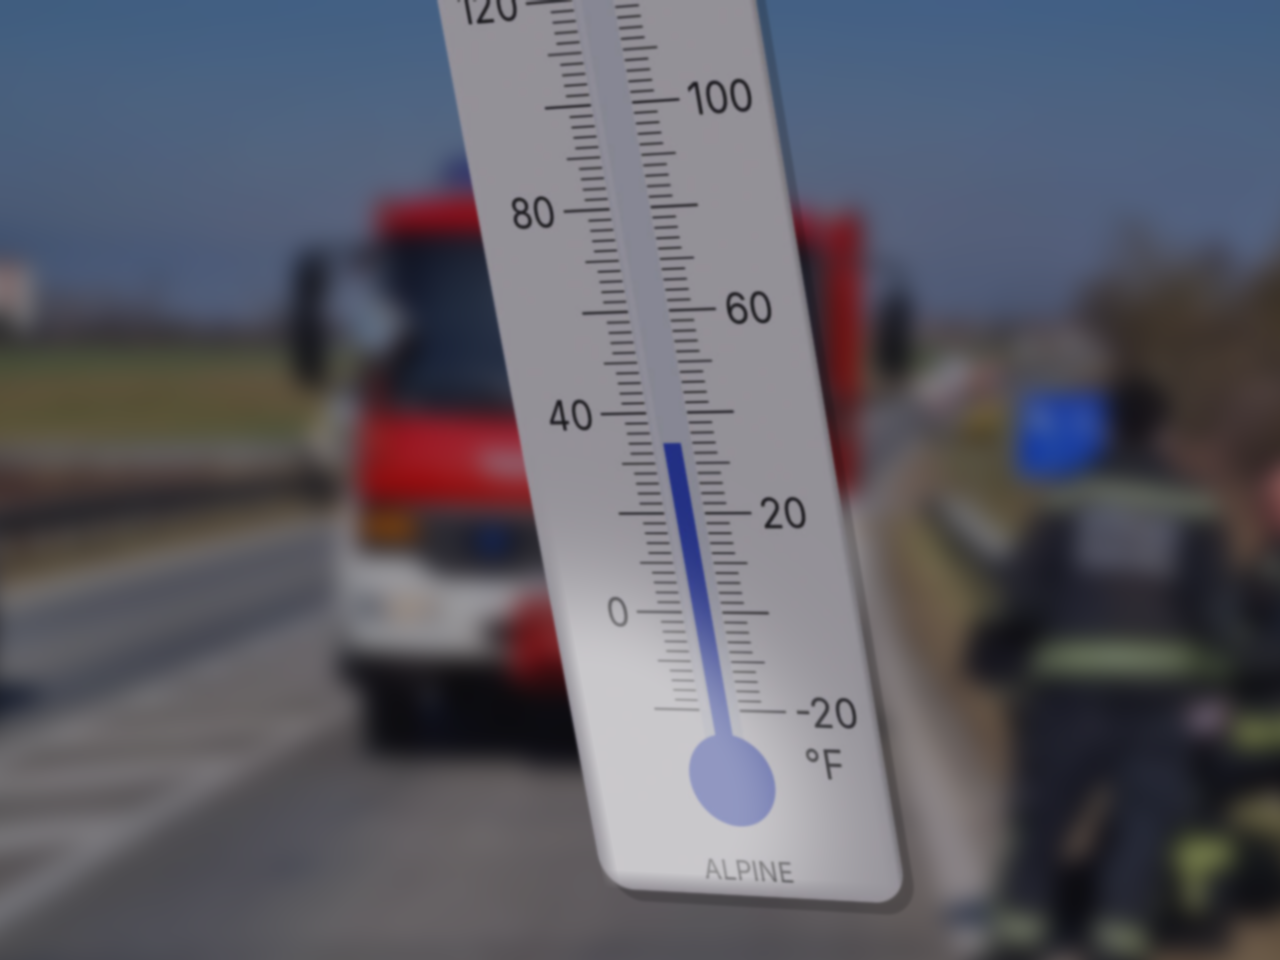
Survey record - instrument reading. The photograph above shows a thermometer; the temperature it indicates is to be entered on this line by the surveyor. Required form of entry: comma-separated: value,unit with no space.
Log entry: 34,°F
